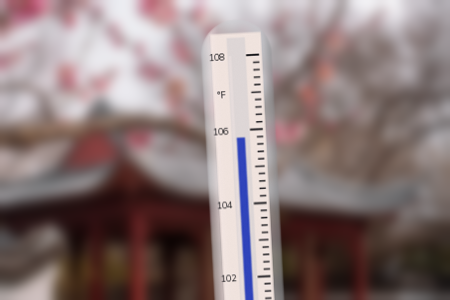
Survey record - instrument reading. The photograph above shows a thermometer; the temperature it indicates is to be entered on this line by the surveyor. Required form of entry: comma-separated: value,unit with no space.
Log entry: 105.8,°F
